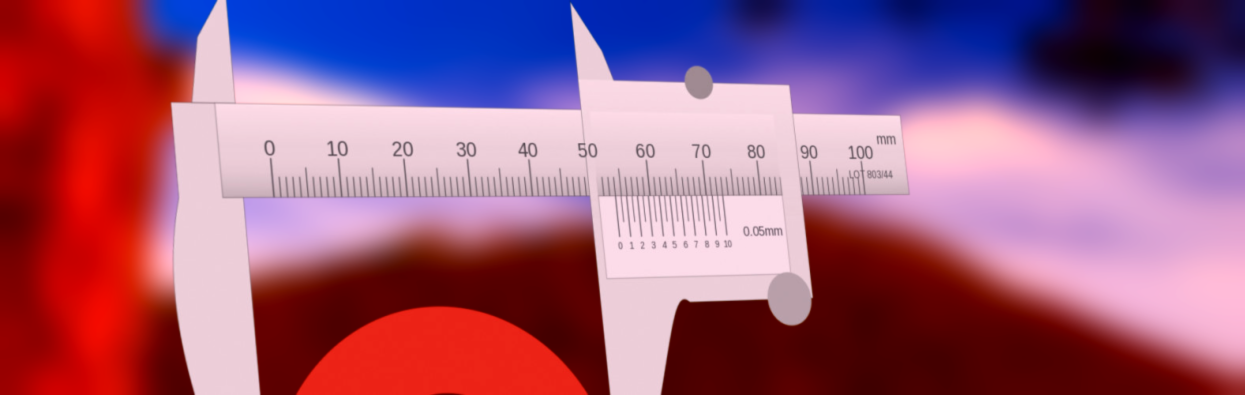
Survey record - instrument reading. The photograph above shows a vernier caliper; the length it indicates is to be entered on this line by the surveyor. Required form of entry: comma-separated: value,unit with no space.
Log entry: 54.0,mm
